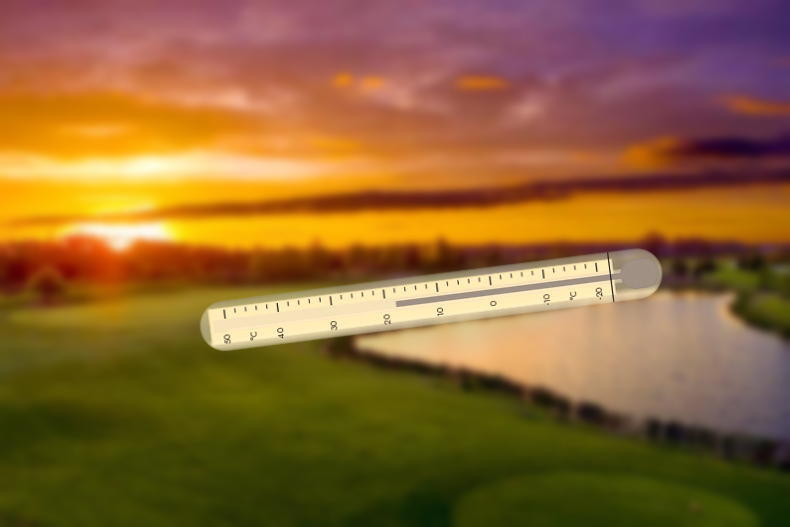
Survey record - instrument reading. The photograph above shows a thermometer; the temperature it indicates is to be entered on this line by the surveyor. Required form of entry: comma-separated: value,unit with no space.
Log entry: 18,°C
